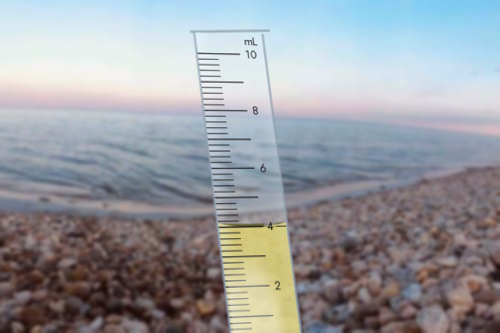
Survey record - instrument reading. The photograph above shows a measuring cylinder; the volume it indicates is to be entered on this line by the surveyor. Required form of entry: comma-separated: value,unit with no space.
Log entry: 4,mL
